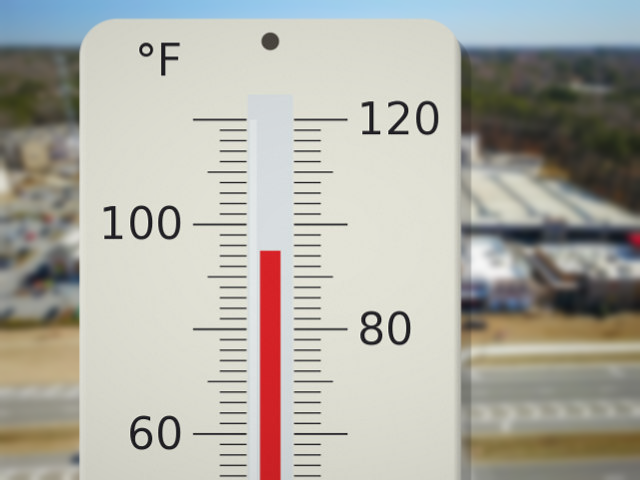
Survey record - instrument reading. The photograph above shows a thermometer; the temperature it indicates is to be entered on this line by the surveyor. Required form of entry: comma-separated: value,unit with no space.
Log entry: 95,°F
